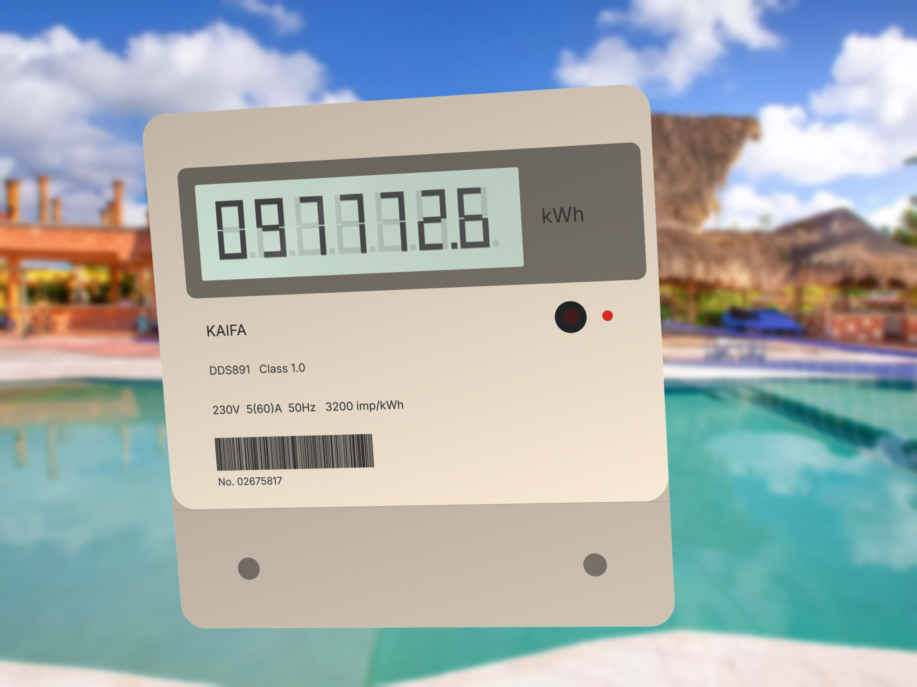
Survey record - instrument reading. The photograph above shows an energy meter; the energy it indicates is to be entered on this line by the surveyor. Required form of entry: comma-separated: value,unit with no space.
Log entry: 97772.6,kWh
